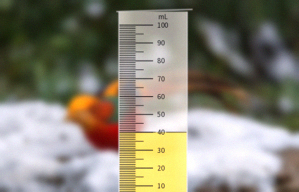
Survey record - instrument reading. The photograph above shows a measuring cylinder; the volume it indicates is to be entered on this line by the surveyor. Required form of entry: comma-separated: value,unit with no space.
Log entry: 40,mL
